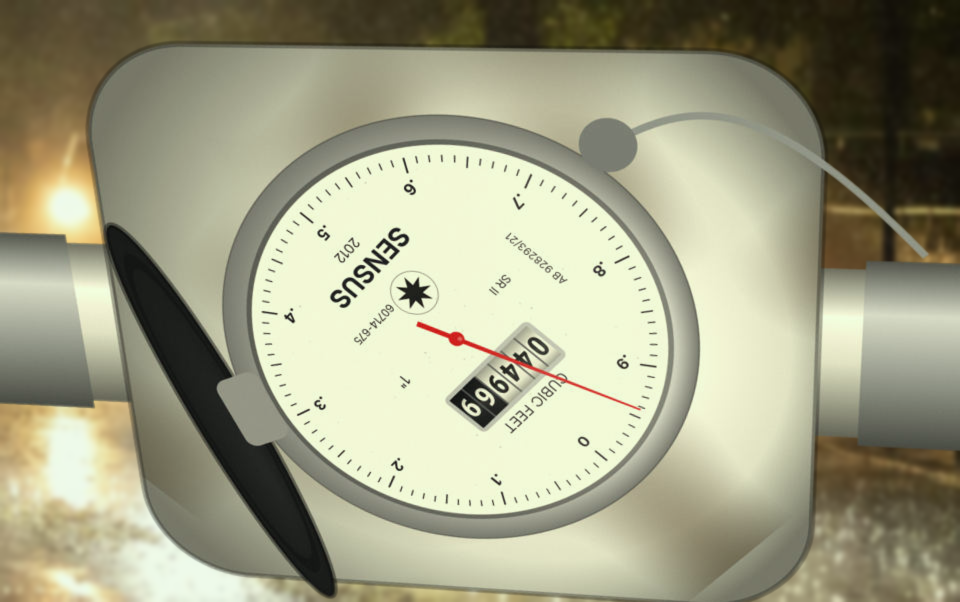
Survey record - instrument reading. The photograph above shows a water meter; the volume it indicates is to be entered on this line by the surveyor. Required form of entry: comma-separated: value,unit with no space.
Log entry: 44968.94,ft³
